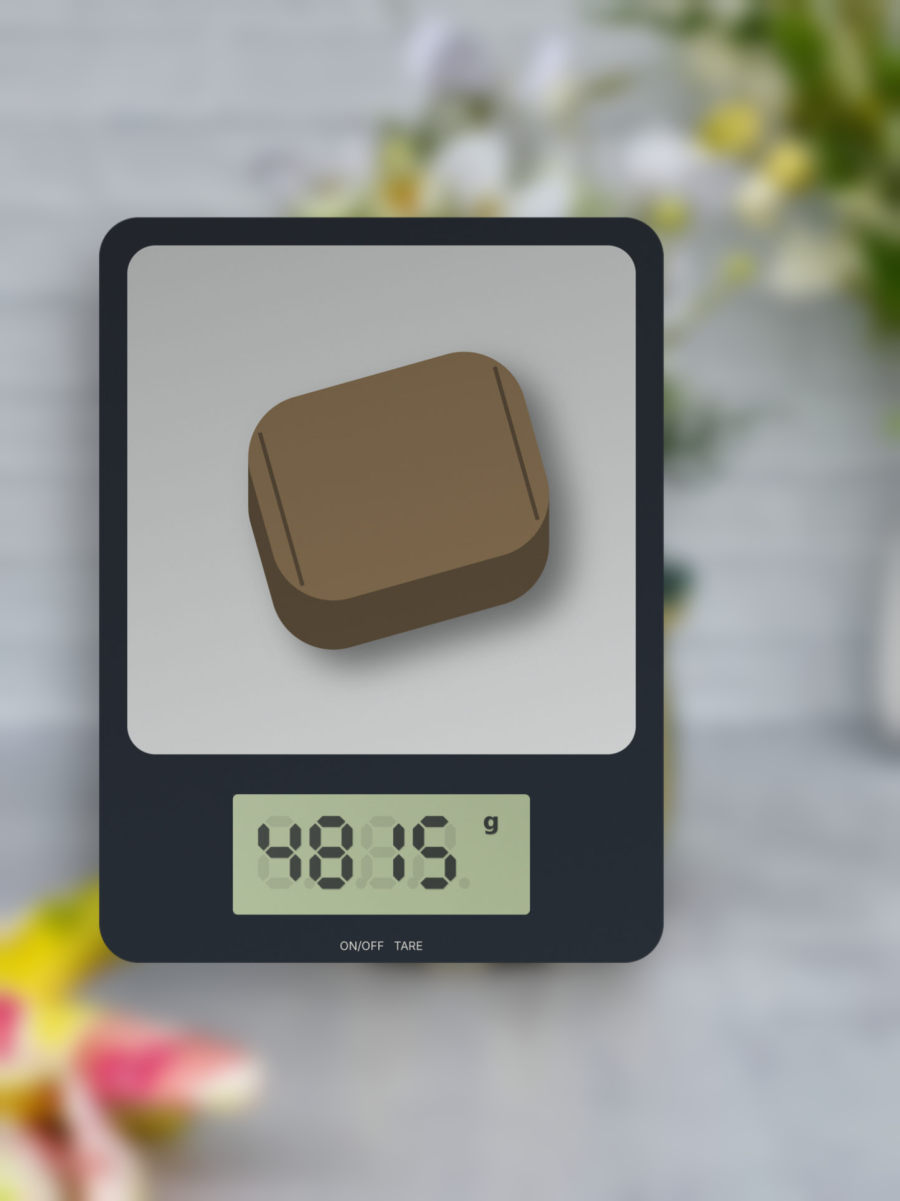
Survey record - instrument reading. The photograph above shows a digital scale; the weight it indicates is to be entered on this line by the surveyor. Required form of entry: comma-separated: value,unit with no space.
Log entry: 4815,g
